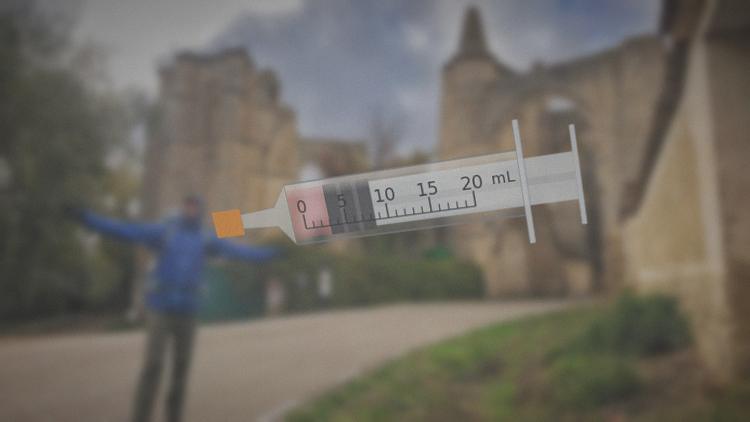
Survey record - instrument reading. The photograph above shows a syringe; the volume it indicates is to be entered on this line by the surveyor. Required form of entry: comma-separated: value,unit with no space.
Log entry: 3,mL
